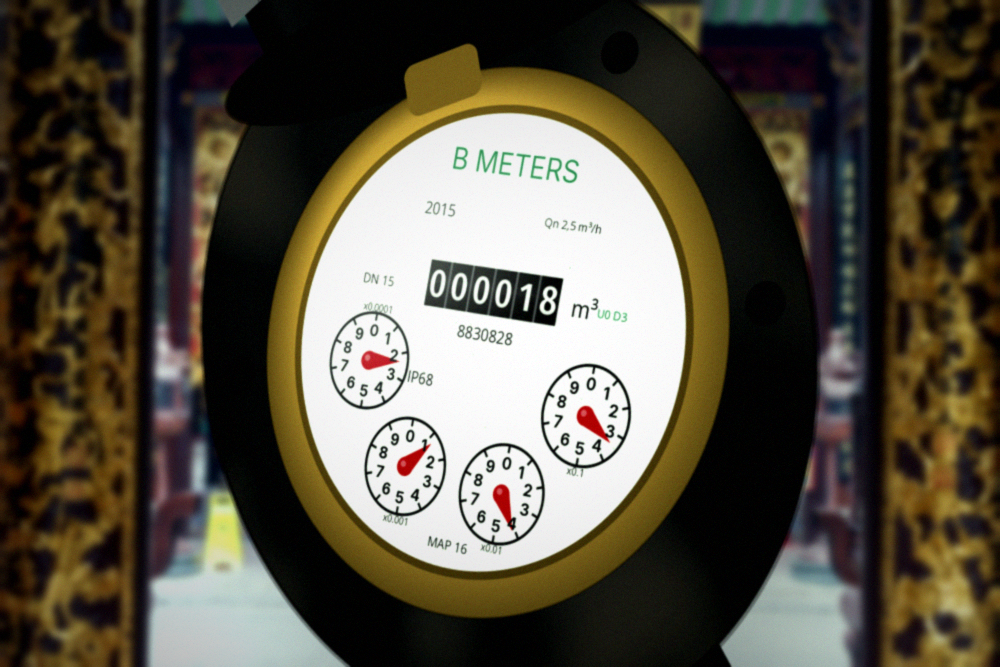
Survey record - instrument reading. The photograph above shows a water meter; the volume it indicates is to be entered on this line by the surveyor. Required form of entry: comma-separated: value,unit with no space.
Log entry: 18.3412,m³
